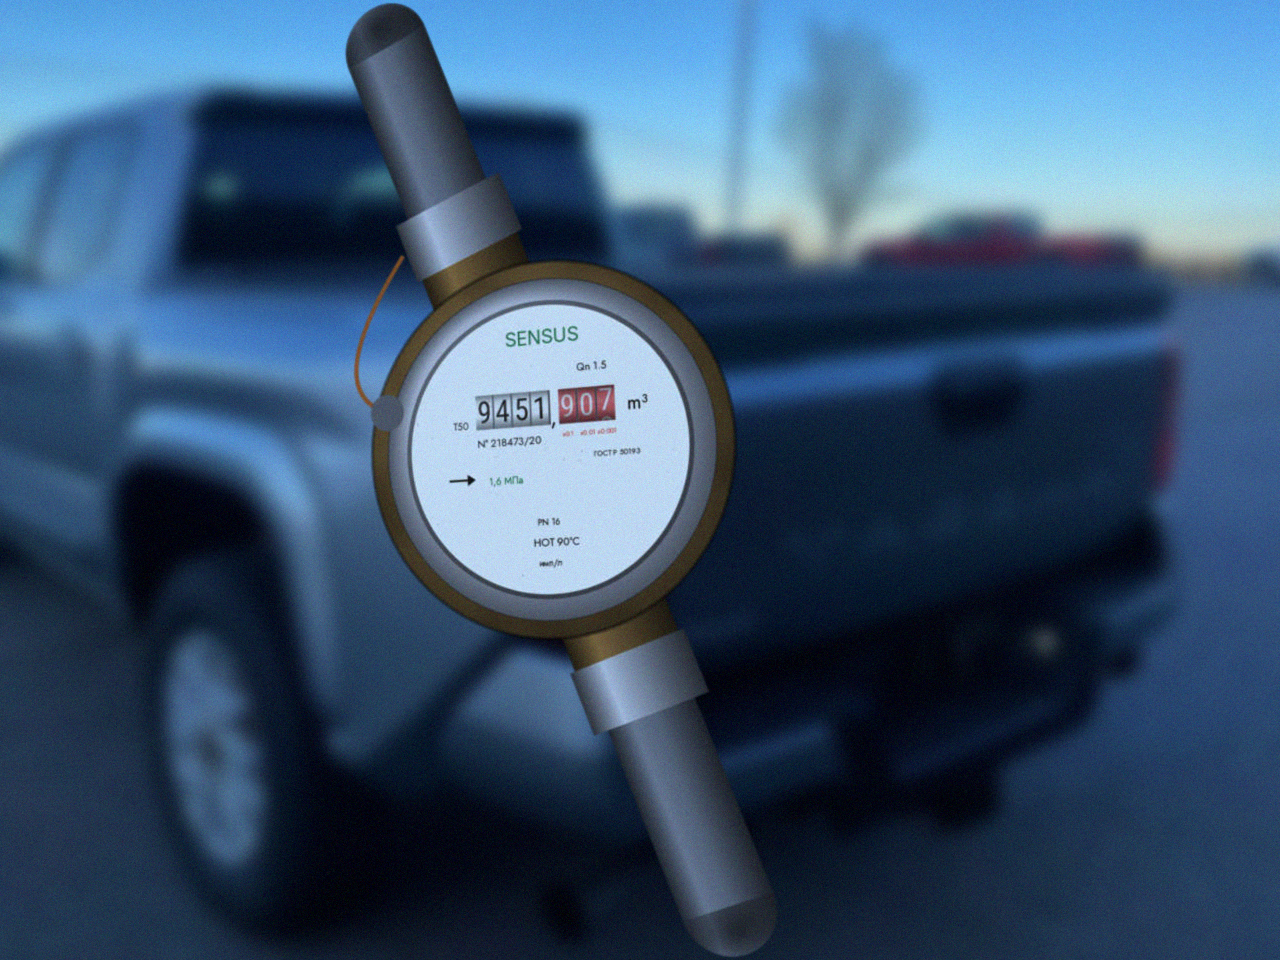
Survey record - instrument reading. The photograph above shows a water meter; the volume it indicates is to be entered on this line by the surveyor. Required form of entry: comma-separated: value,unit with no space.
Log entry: 9451.907,m³
